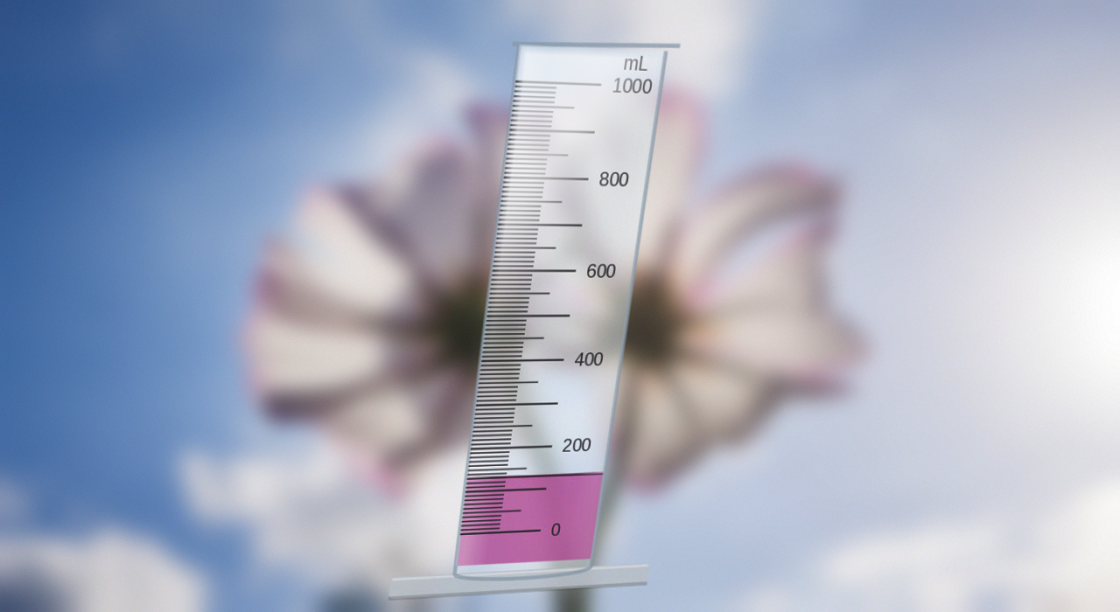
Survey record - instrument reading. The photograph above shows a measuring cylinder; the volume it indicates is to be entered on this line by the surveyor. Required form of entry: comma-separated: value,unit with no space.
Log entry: 130,mL
